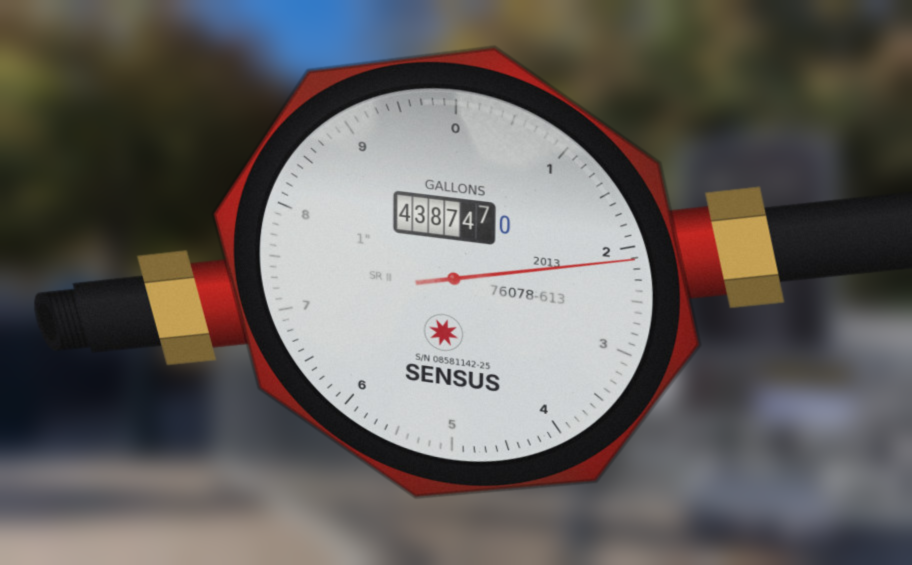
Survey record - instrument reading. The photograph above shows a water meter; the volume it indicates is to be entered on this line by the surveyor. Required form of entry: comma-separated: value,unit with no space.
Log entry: 4387472.1,gal
